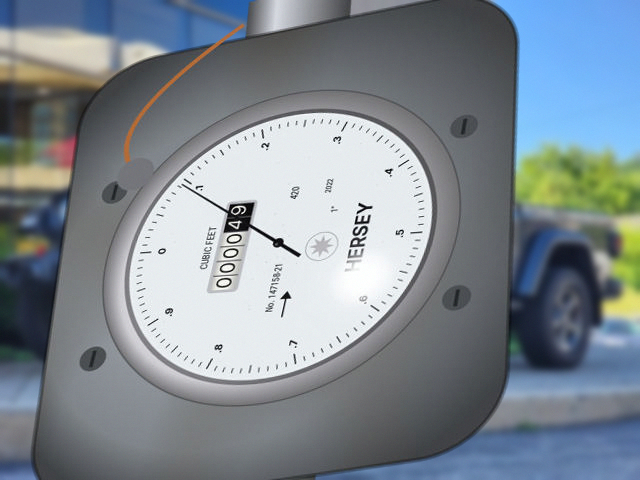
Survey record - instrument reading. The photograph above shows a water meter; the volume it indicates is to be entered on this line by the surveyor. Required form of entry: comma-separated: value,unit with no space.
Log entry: 49.09,ft³
